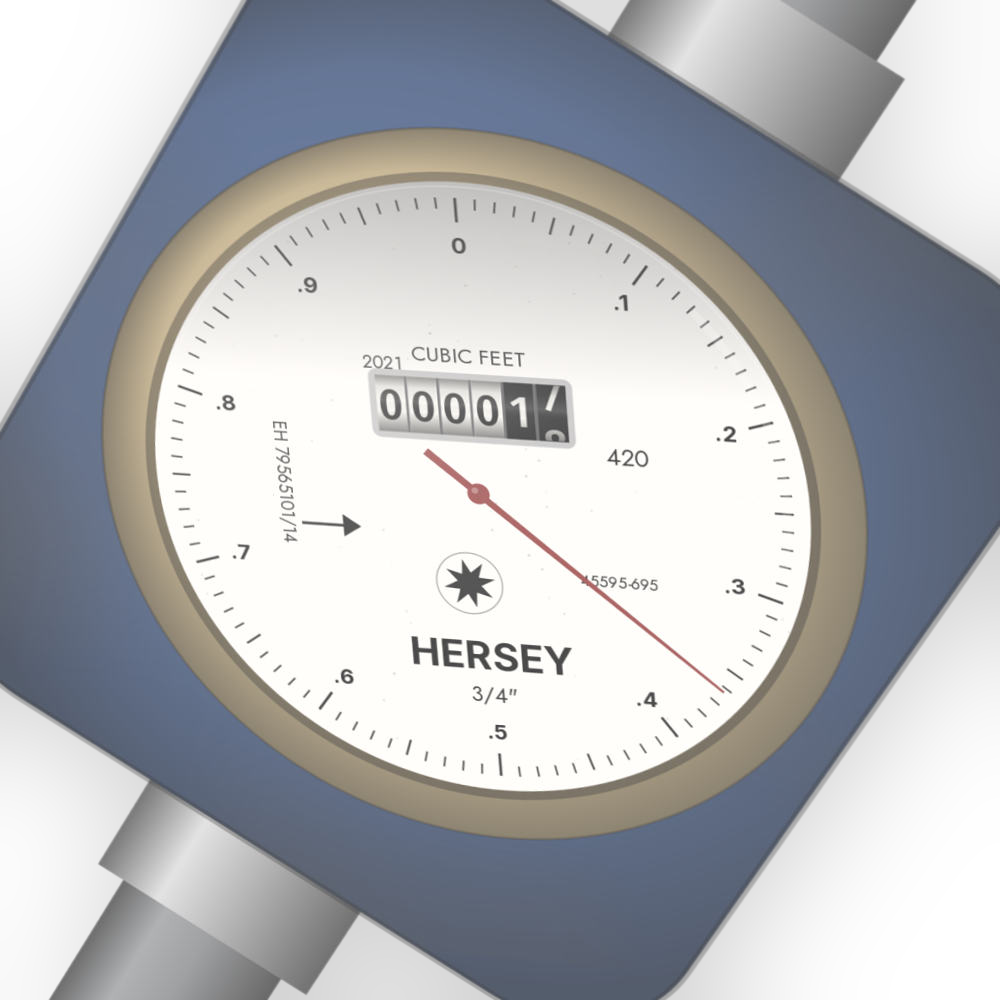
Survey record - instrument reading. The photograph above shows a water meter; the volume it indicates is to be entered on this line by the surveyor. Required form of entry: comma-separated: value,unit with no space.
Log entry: 17.36,ft³
